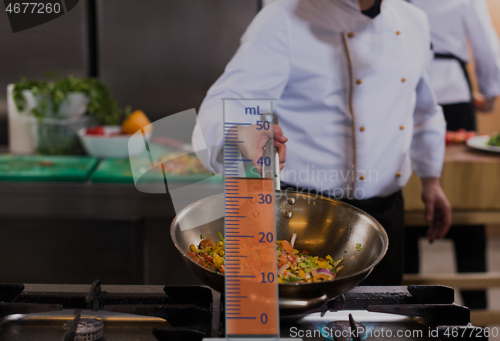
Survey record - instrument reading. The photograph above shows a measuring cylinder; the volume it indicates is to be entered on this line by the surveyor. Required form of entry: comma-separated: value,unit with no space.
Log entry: 35,mL
